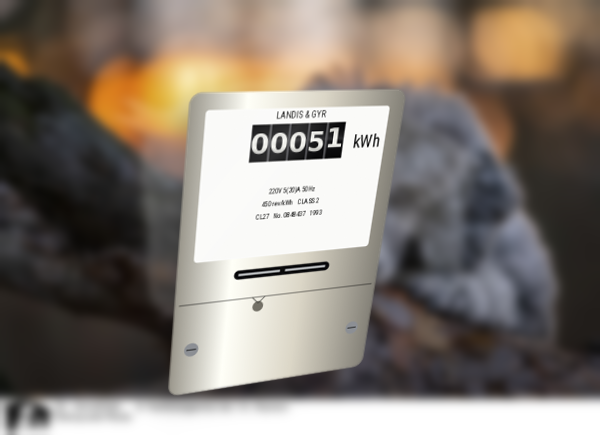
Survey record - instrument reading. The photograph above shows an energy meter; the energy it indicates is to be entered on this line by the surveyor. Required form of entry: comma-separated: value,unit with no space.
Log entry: 51,kWh
